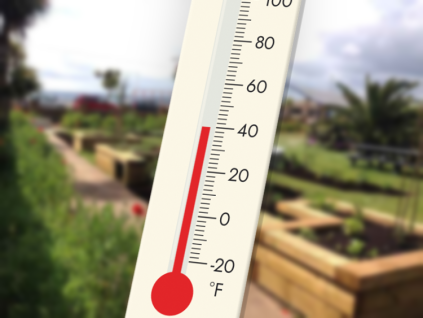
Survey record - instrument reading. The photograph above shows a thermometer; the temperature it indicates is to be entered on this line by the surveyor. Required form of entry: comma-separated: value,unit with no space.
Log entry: 40,°F
